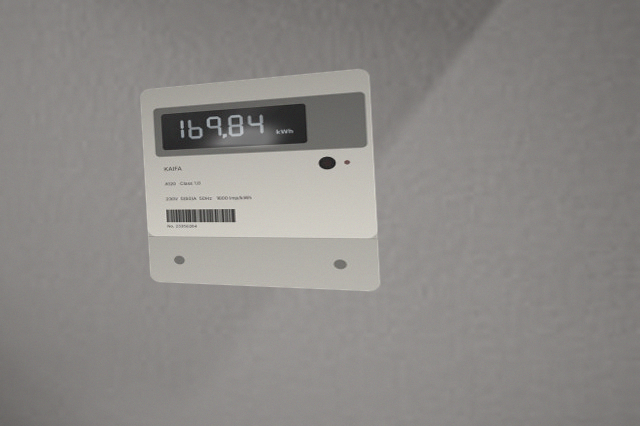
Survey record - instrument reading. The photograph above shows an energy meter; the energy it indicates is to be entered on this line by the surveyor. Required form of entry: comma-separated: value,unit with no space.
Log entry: 169.84,kWh
